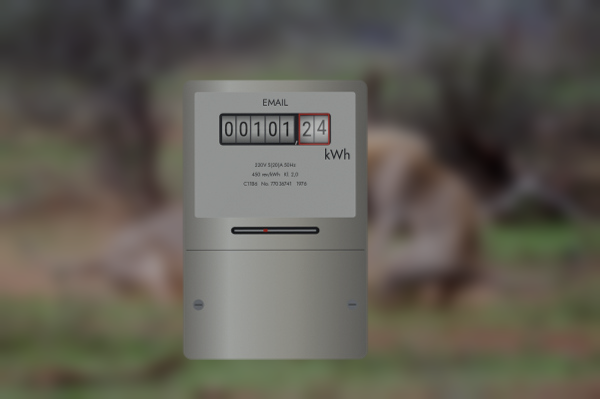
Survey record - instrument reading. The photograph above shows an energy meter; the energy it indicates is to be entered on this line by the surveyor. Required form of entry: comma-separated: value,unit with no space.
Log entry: 101.24,kWh
